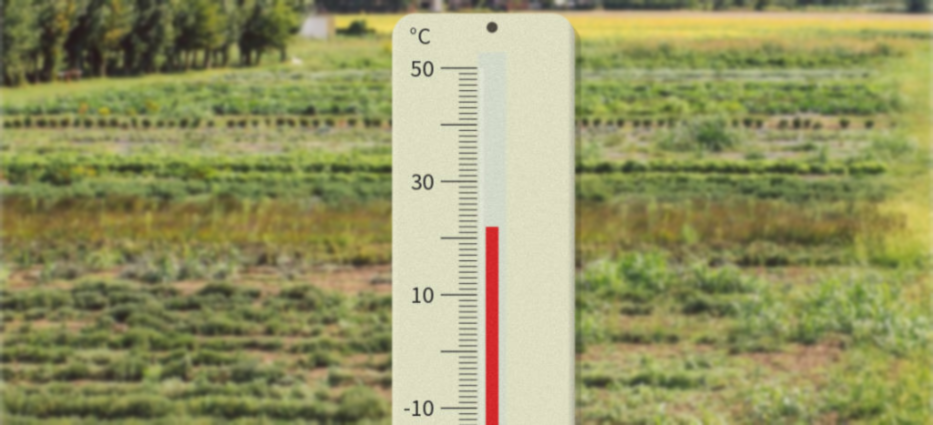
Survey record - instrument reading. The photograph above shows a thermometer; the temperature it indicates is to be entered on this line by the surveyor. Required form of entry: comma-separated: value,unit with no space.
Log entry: 22,°C
